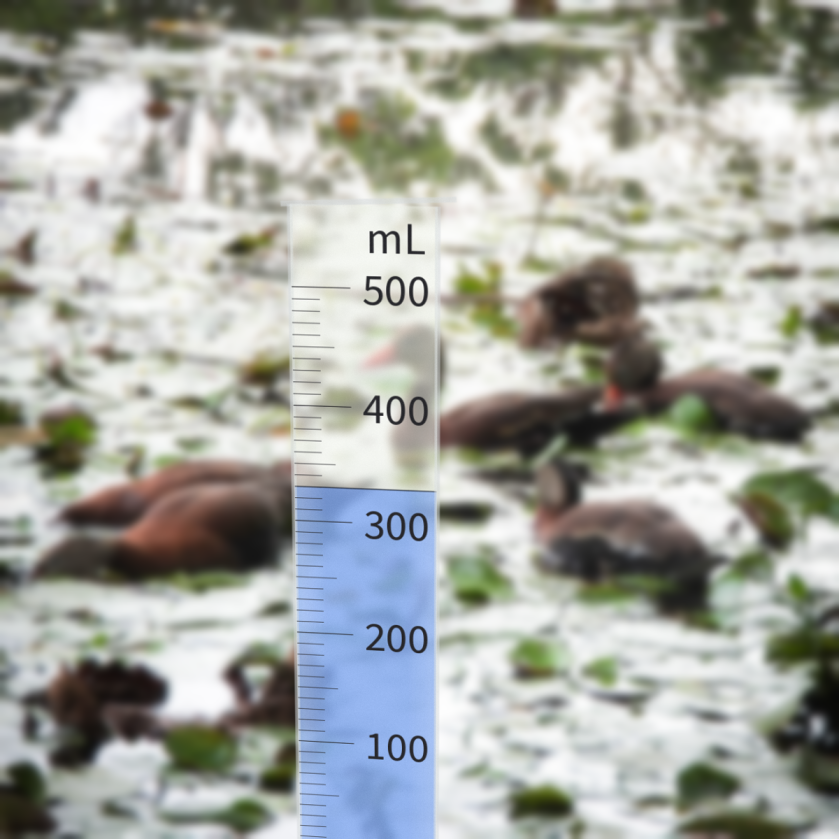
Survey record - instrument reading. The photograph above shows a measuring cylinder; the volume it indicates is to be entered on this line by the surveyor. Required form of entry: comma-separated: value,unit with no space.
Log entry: 330,mL
